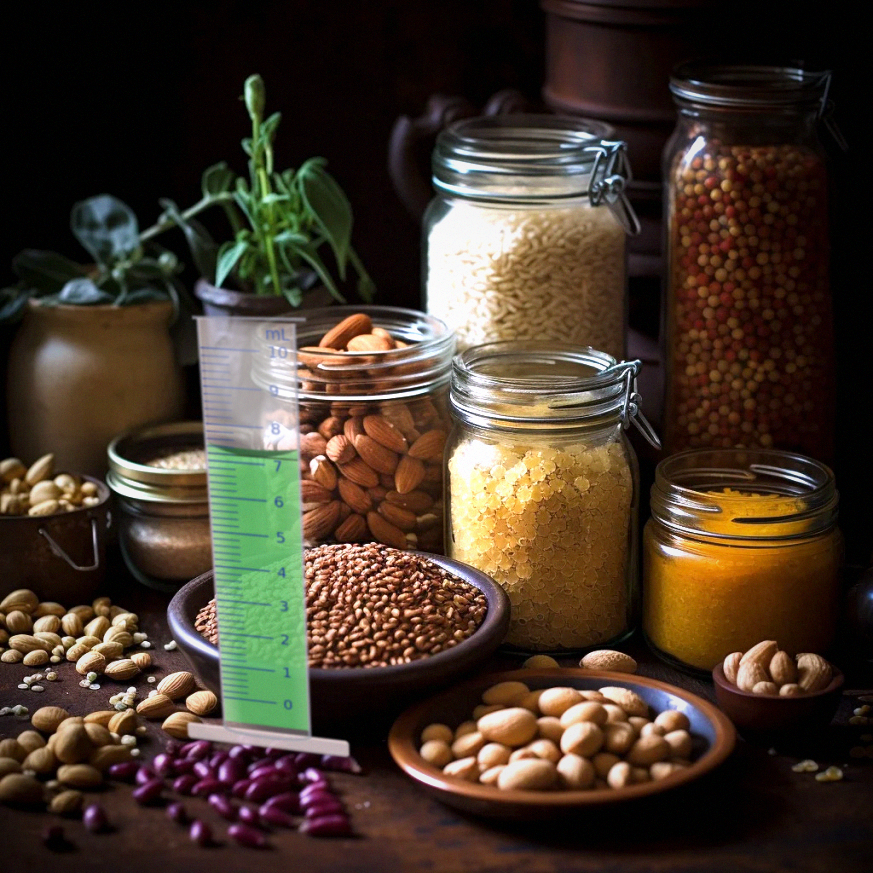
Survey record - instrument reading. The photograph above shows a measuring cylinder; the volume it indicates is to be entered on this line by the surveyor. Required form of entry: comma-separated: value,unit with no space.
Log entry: 7.2,mL
